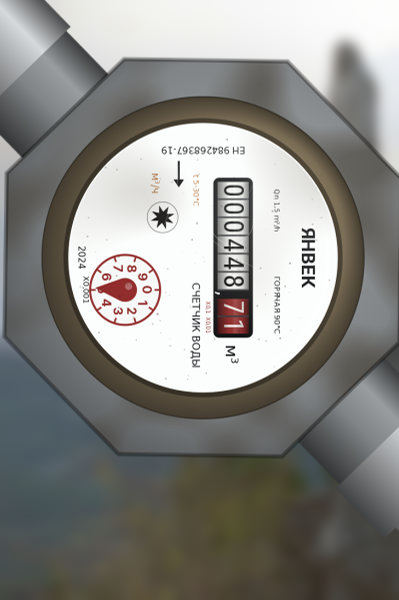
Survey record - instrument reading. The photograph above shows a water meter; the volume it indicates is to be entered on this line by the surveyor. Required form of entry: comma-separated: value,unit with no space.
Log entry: 448.715,m³
